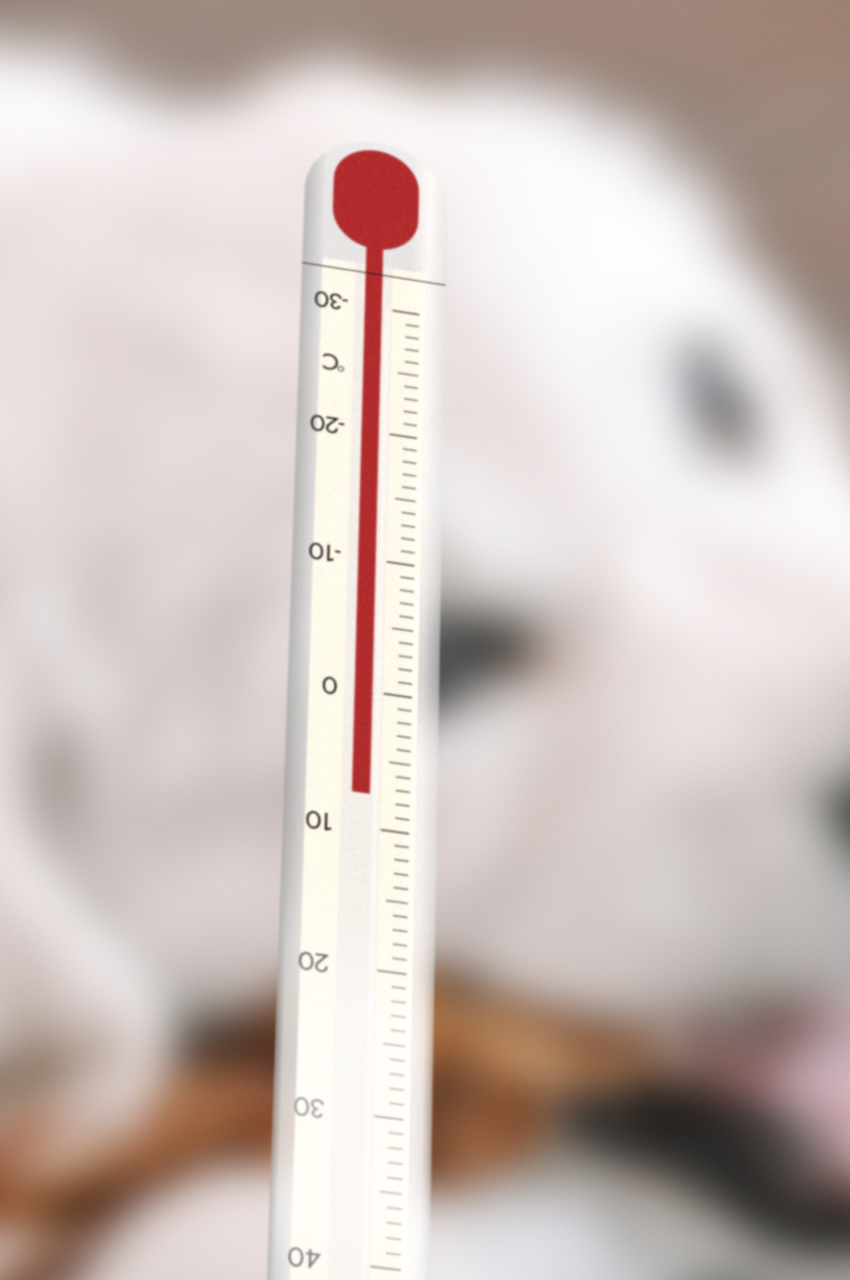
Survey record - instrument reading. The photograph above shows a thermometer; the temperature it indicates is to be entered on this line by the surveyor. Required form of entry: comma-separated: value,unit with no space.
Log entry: 7.5,°C
